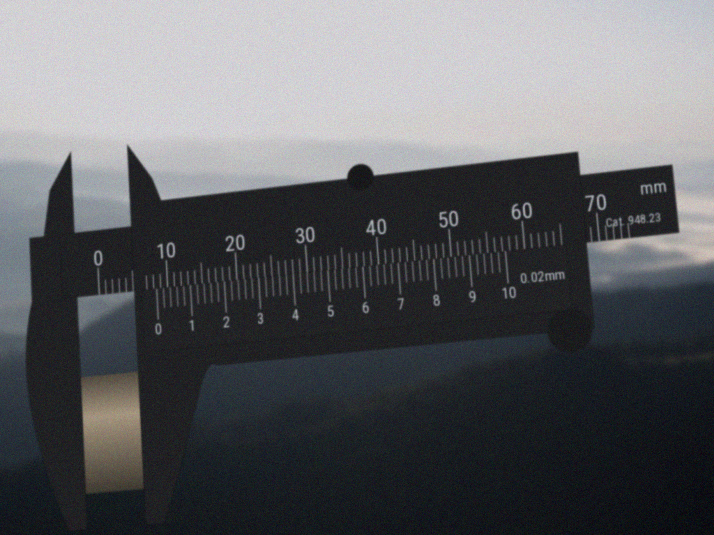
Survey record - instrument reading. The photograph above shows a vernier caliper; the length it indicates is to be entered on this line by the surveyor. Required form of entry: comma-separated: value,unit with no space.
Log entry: 8.4,mm
